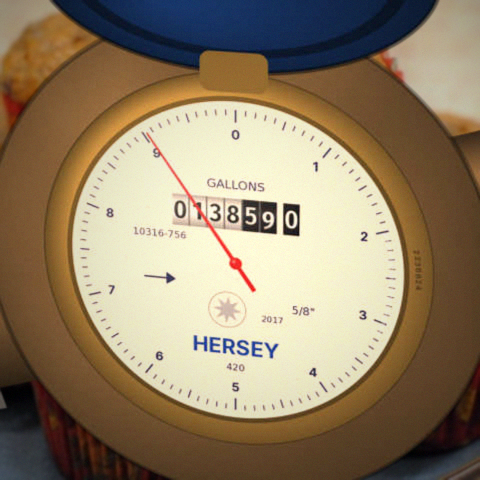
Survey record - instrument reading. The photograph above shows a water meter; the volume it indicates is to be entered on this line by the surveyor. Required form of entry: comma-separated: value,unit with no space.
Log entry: 138589.0,gal
